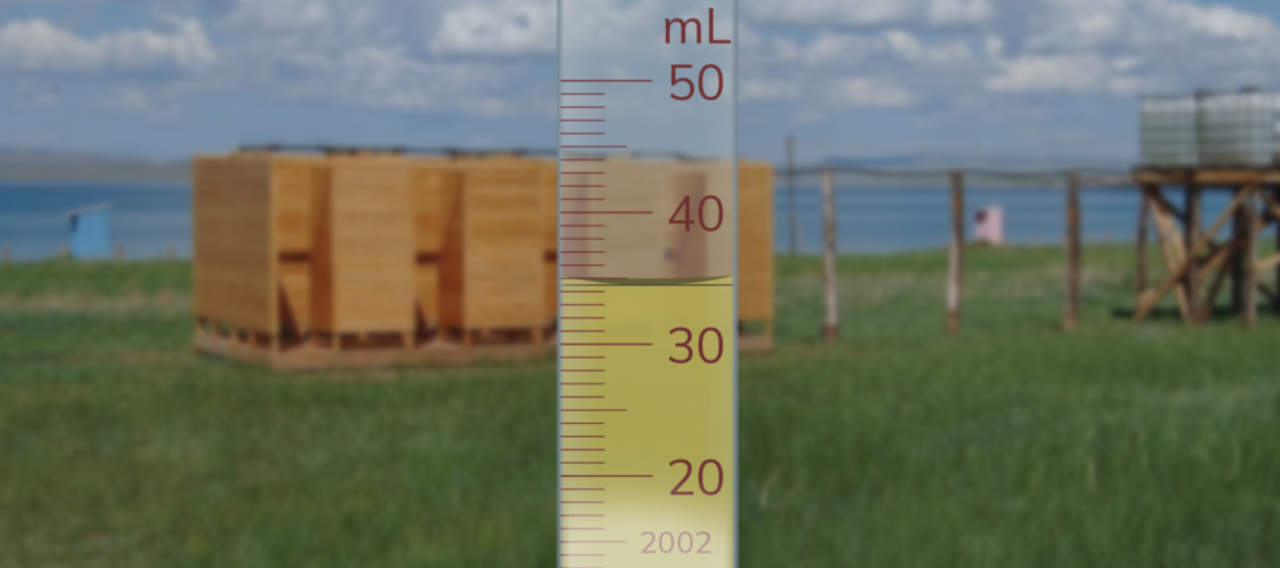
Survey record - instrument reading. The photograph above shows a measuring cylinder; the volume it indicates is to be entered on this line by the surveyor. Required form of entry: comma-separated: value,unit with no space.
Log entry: 34.5,mL
